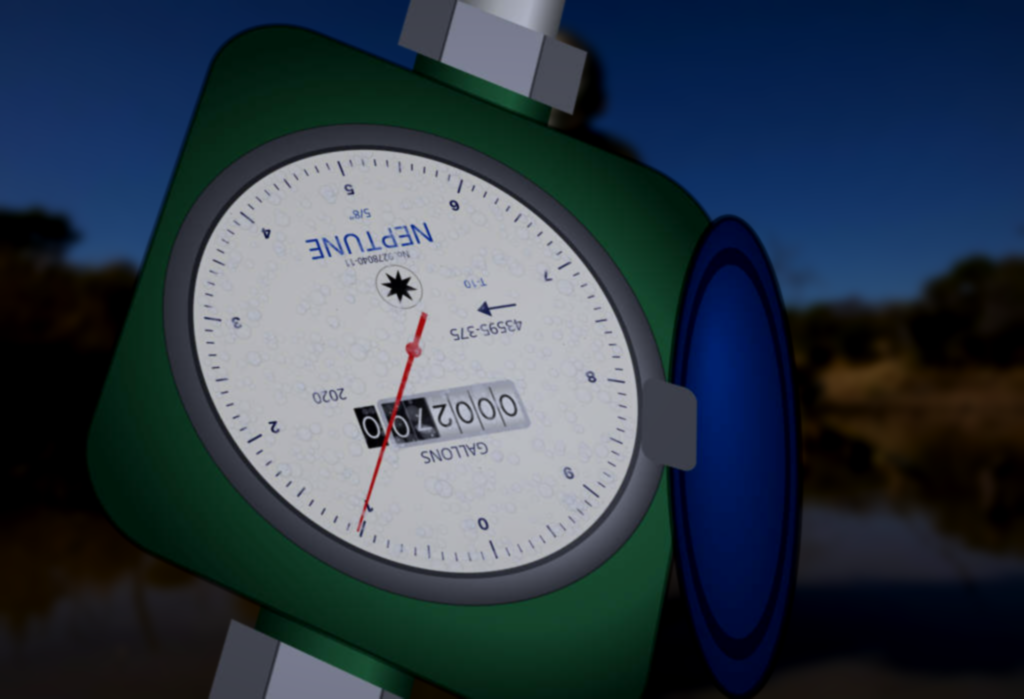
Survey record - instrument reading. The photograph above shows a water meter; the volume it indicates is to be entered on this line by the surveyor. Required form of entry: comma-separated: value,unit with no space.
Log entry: 2701.0,gal
